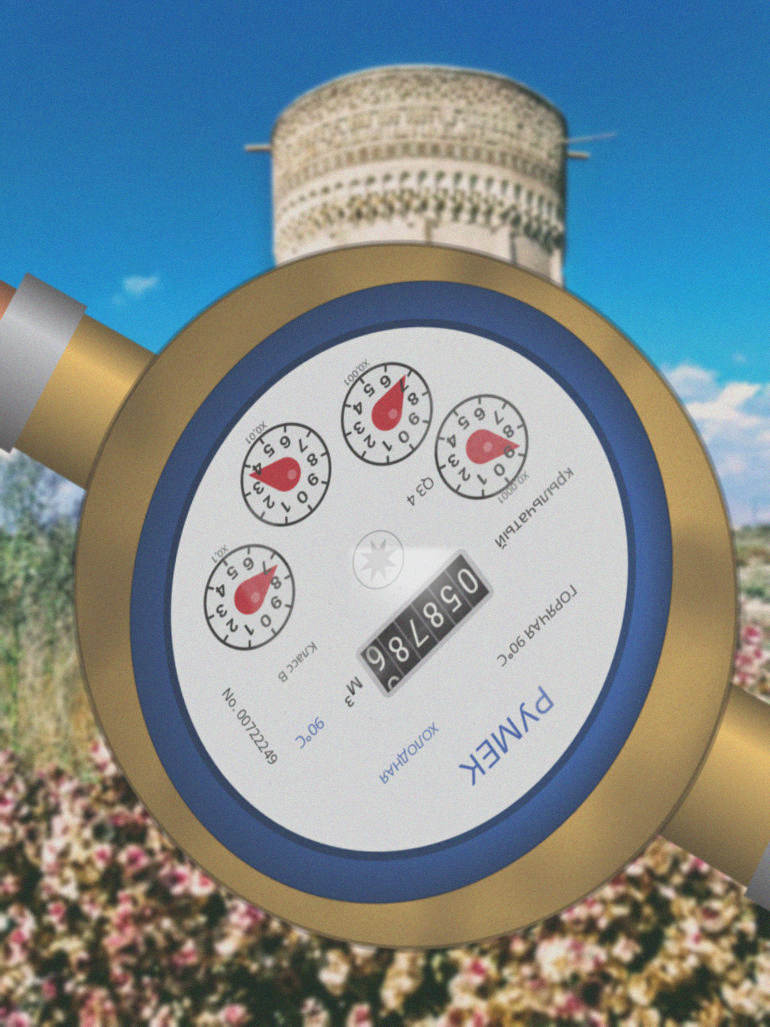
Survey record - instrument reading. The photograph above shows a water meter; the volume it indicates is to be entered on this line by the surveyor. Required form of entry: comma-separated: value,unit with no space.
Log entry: 58785.7368,m³
